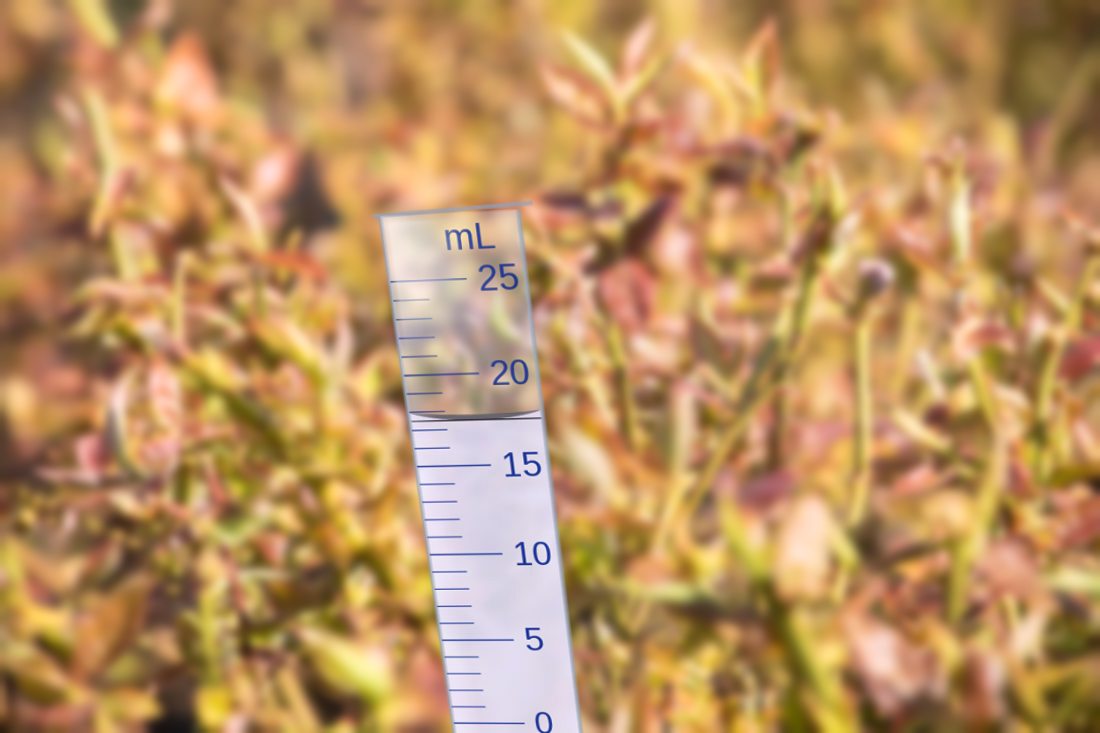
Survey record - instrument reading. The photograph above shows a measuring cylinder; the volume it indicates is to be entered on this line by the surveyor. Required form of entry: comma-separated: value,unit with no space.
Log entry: 17.5,mL
